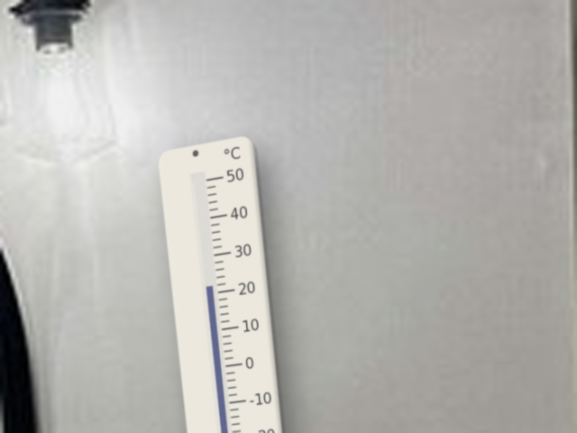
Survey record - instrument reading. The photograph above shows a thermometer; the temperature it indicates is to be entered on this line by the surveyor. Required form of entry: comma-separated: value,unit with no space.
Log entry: 22,°C
